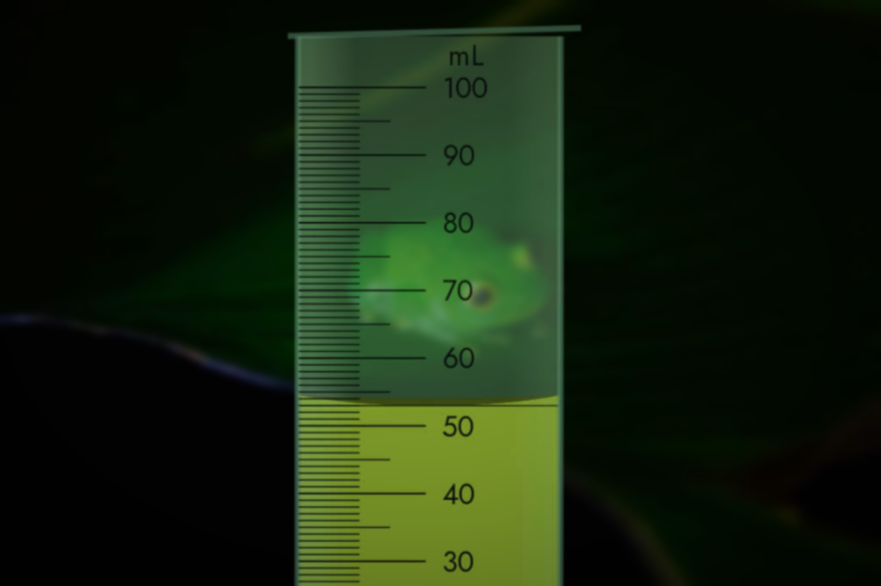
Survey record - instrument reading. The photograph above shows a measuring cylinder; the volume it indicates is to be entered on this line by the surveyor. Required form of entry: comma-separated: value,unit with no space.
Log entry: 53,mL
